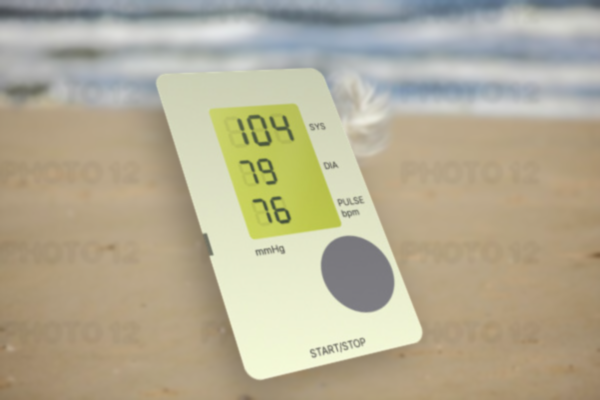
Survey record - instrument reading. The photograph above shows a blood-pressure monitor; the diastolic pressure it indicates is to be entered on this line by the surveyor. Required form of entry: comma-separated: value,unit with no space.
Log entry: 79,mmHg
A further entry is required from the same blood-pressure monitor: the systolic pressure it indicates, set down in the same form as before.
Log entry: 104,mmHg
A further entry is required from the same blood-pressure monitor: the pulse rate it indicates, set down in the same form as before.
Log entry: 76,bpm
